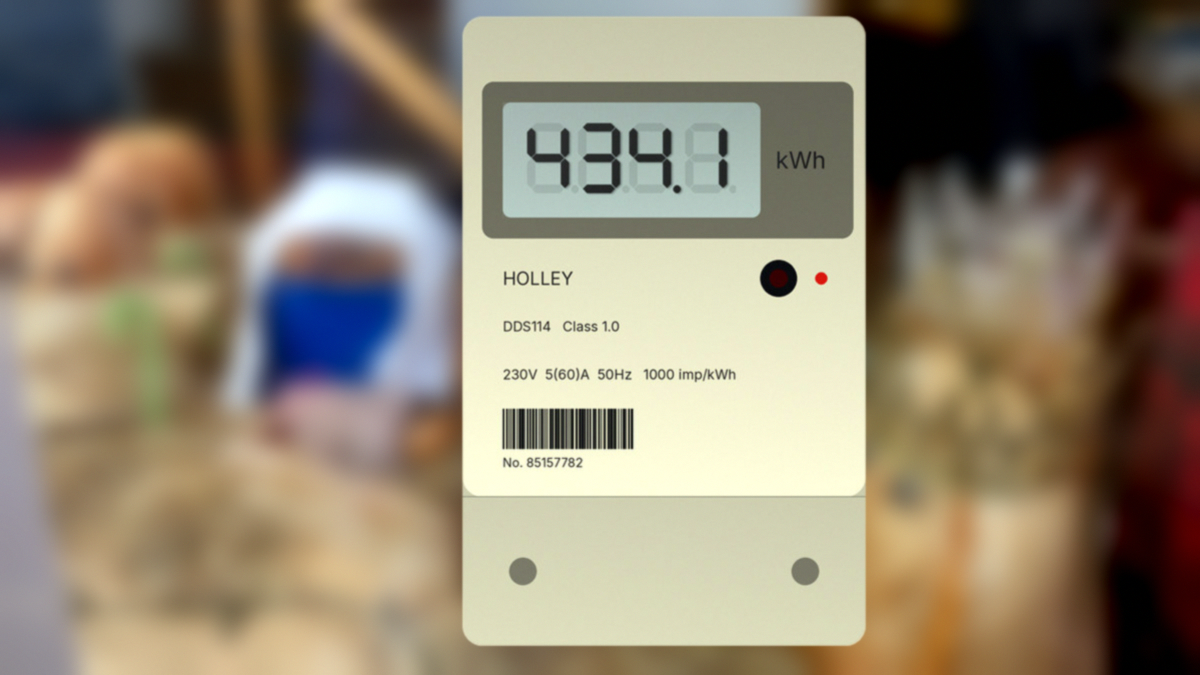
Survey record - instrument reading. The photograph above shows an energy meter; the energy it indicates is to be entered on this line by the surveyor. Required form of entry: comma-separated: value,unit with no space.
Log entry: 434.1,kWh
